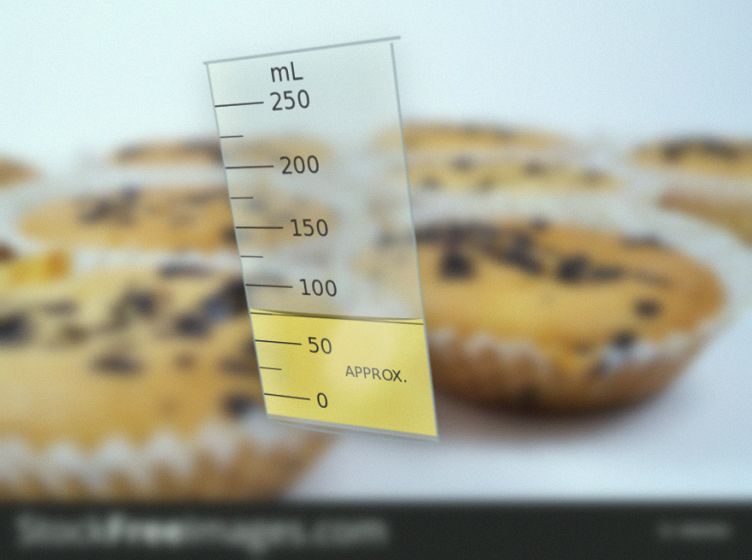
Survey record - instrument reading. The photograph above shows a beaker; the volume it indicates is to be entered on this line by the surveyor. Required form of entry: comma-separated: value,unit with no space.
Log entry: 75,mL
